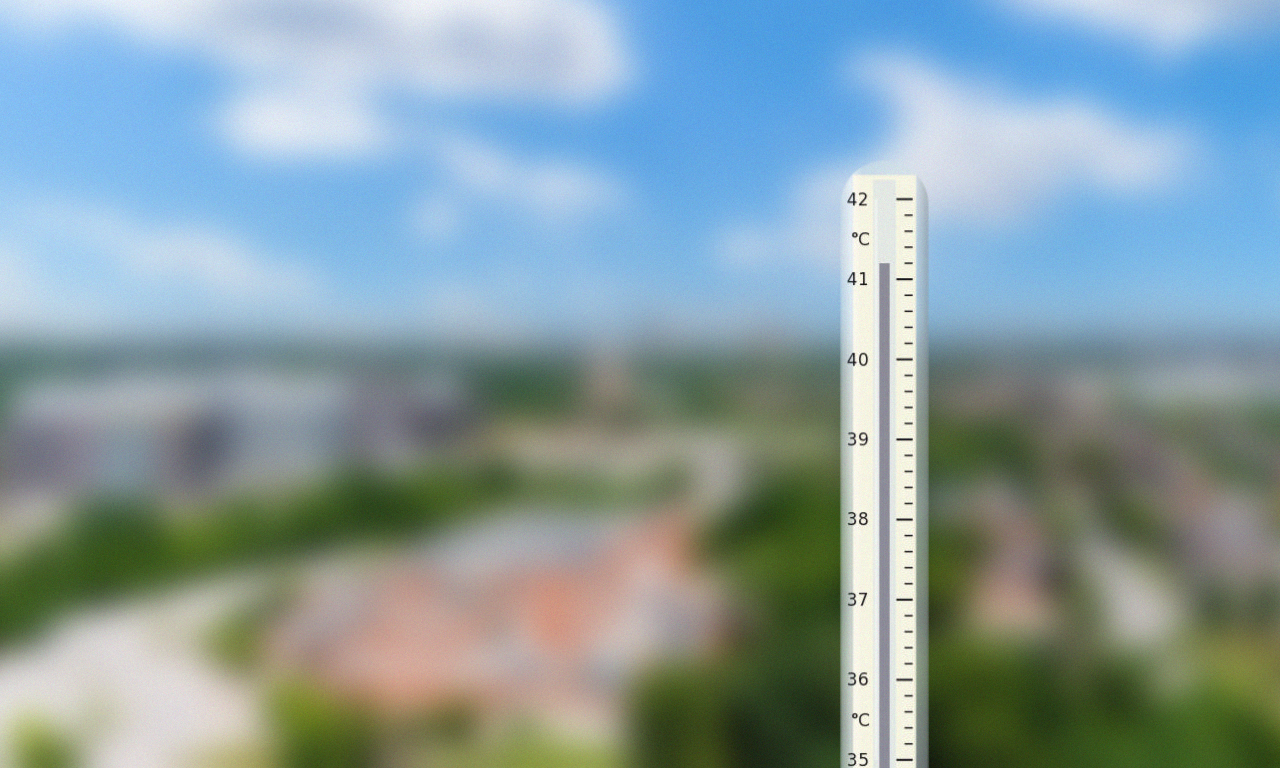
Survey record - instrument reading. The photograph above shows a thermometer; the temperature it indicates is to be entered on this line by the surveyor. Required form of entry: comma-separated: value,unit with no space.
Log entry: 41.2,°C
